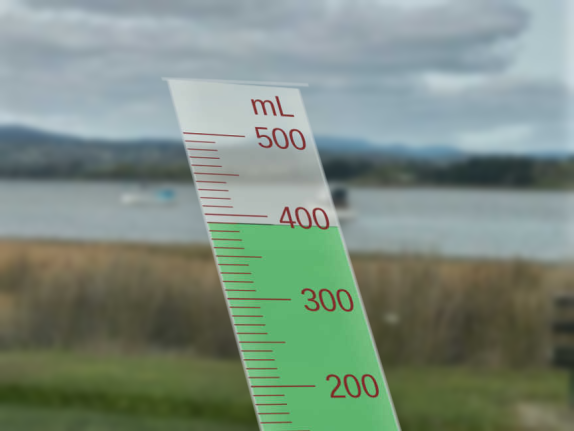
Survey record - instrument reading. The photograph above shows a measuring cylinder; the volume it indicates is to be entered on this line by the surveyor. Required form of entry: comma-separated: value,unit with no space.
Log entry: 390,mL
